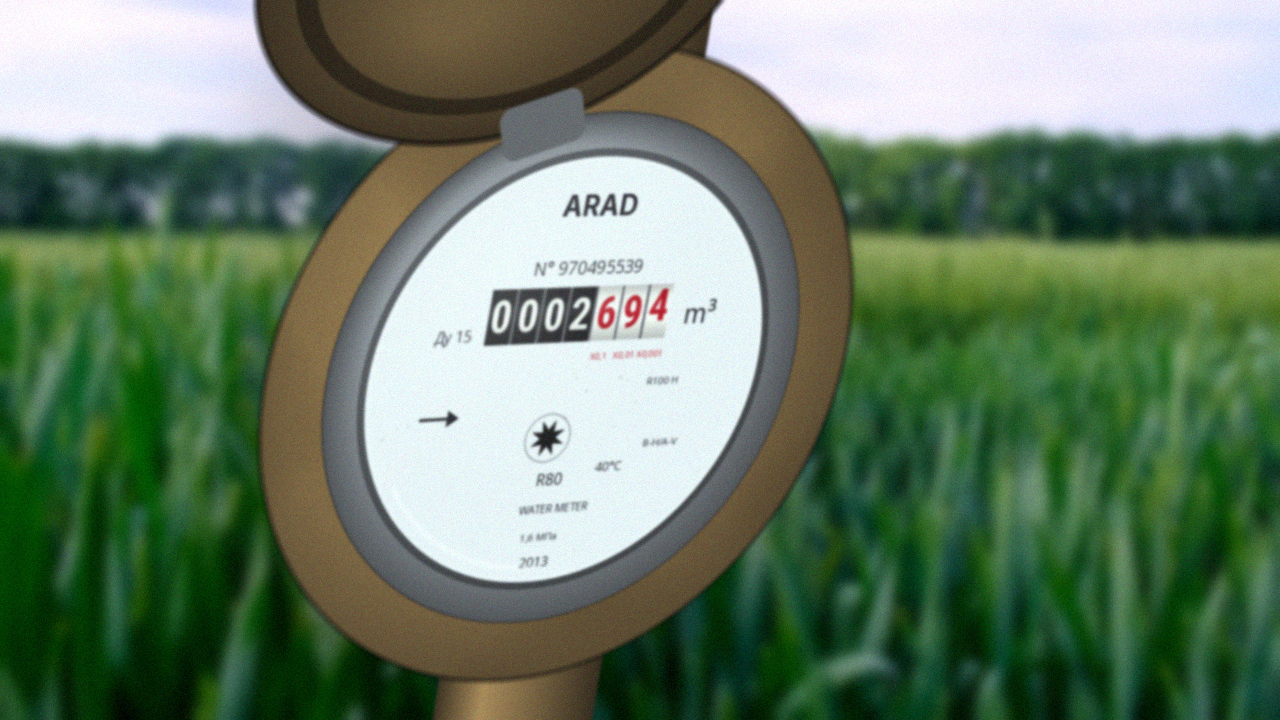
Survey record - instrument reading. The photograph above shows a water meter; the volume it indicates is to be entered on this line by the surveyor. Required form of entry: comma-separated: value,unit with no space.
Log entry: 2.694,m³
